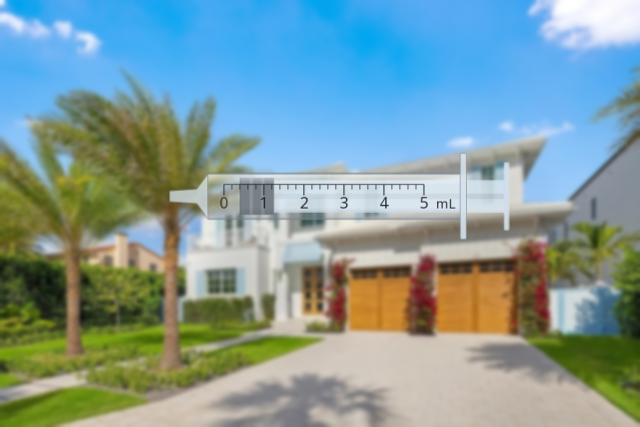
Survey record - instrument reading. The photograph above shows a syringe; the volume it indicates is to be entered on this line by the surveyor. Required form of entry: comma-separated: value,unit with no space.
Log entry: 0.4,mL
